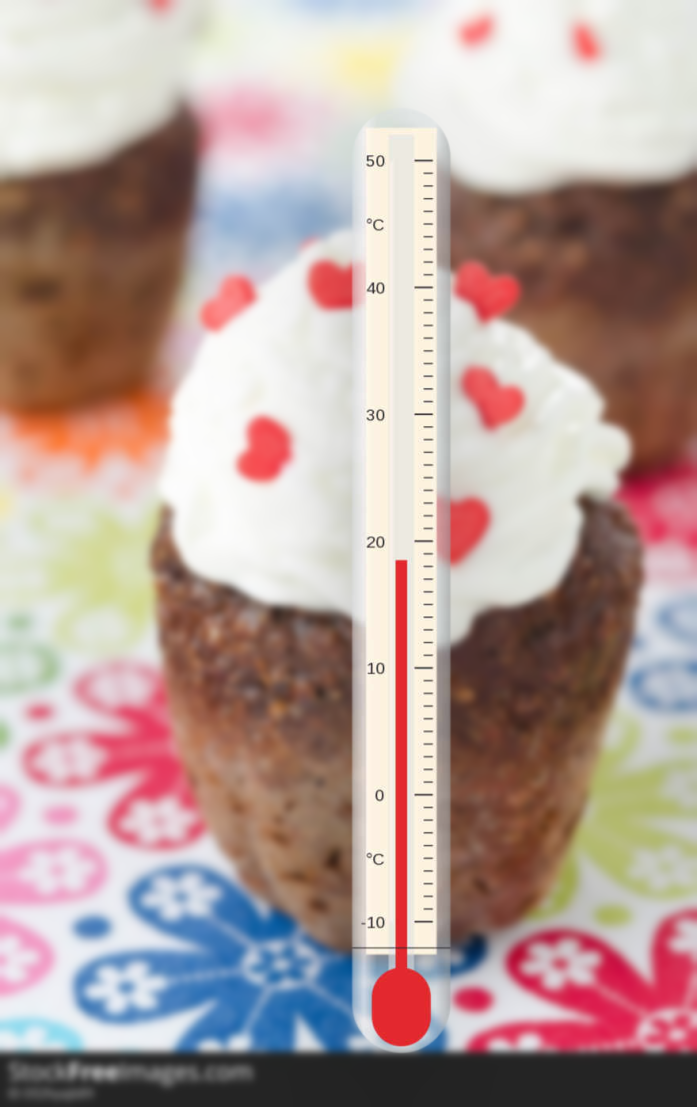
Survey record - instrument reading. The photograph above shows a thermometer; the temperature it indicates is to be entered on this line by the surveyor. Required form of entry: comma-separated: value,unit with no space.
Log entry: 18.5,°C
